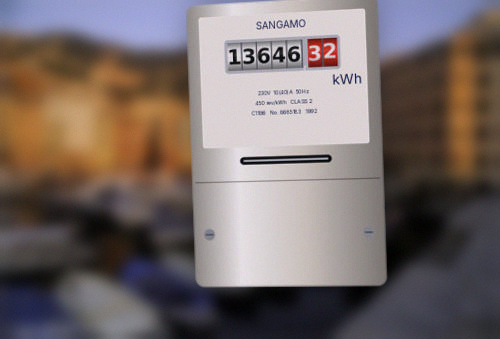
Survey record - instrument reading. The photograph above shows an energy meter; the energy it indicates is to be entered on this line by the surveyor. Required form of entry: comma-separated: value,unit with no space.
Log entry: 13646.32,kWh
